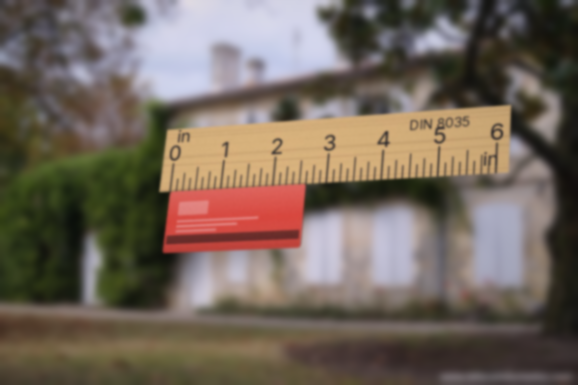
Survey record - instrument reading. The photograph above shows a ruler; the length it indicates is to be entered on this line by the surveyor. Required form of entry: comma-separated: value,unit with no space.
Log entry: 2.625,in
